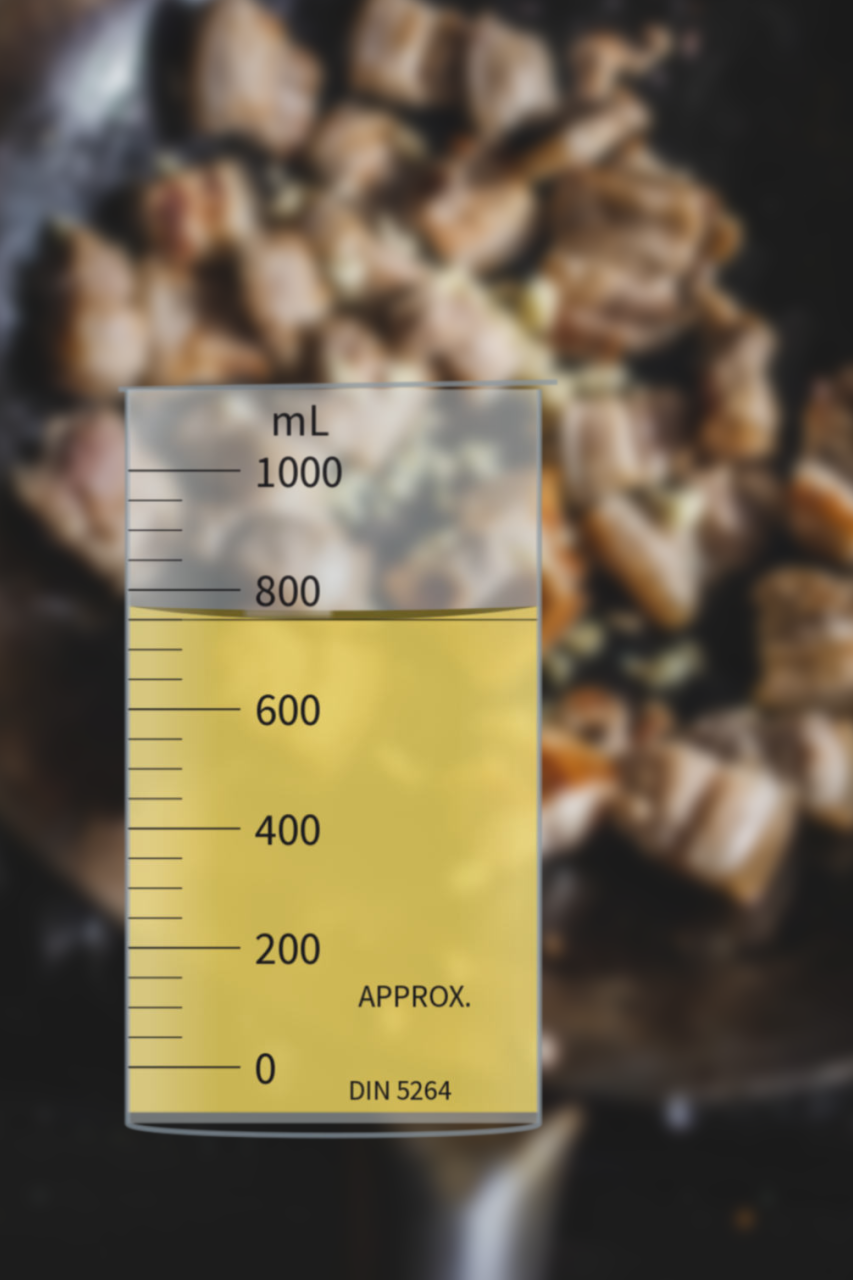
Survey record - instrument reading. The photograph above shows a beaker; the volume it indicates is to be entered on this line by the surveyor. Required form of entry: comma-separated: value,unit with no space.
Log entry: 750,mL
